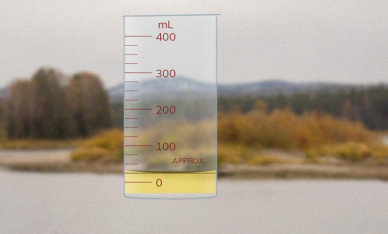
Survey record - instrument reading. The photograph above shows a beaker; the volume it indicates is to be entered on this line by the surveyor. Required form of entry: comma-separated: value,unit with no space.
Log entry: 25,mL
